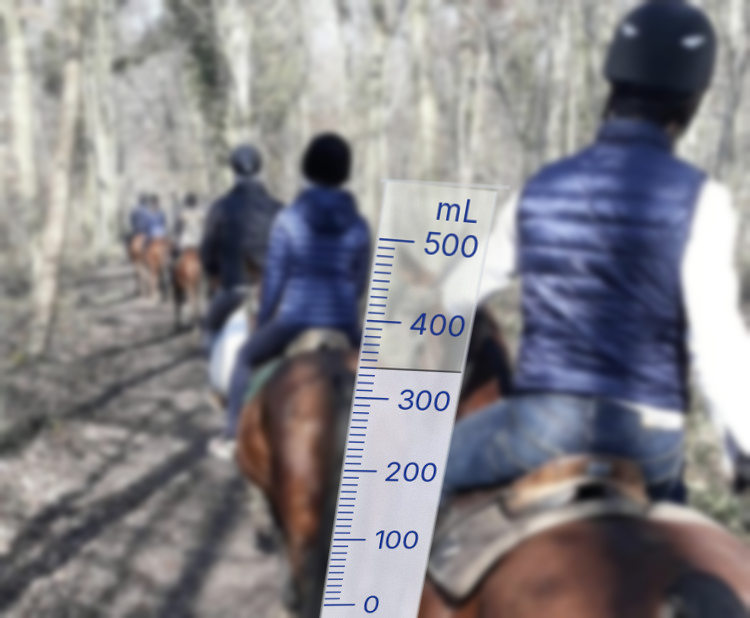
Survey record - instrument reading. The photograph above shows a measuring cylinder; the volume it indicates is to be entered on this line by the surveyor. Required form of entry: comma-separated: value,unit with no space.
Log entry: 340,mL
